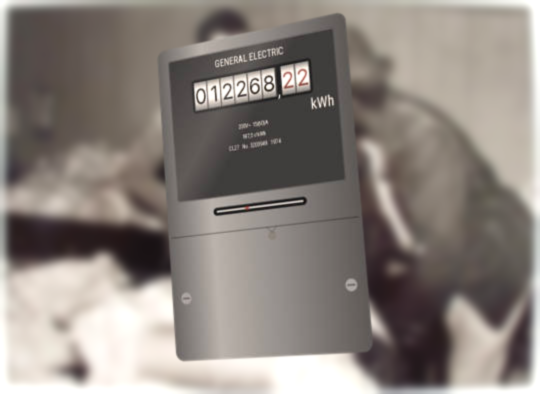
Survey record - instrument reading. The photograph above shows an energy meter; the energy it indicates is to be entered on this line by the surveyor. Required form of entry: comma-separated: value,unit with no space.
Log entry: 12268.22,kWh
